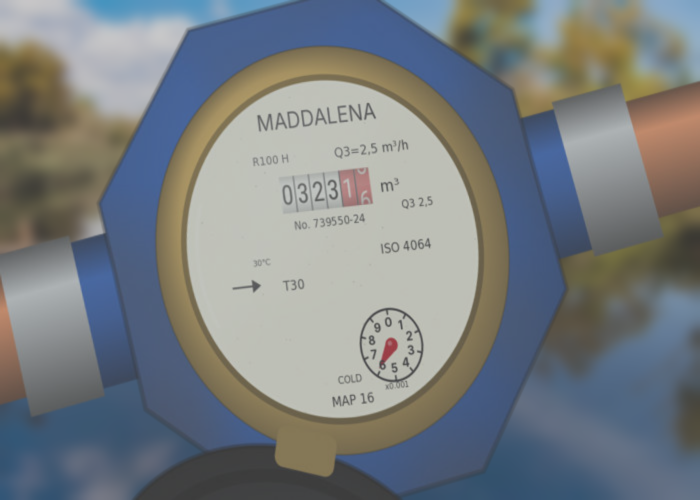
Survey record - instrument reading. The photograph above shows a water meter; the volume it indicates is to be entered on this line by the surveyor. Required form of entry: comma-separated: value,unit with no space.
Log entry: 323.156,m³
